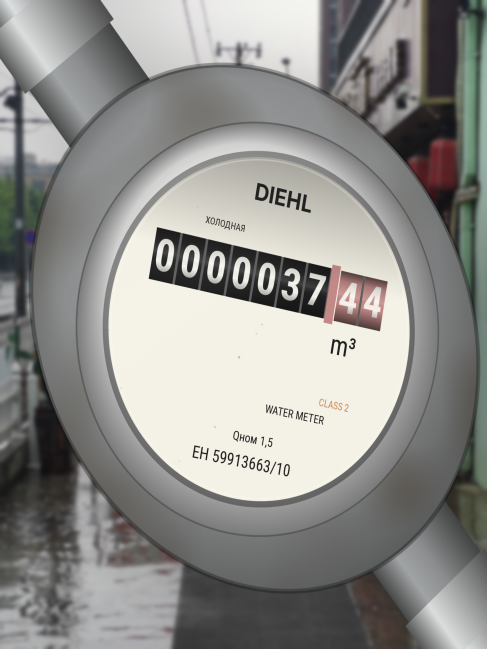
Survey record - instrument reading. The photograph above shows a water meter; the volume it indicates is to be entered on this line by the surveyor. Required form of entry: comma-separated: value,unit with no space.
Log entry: 37.44,m³
